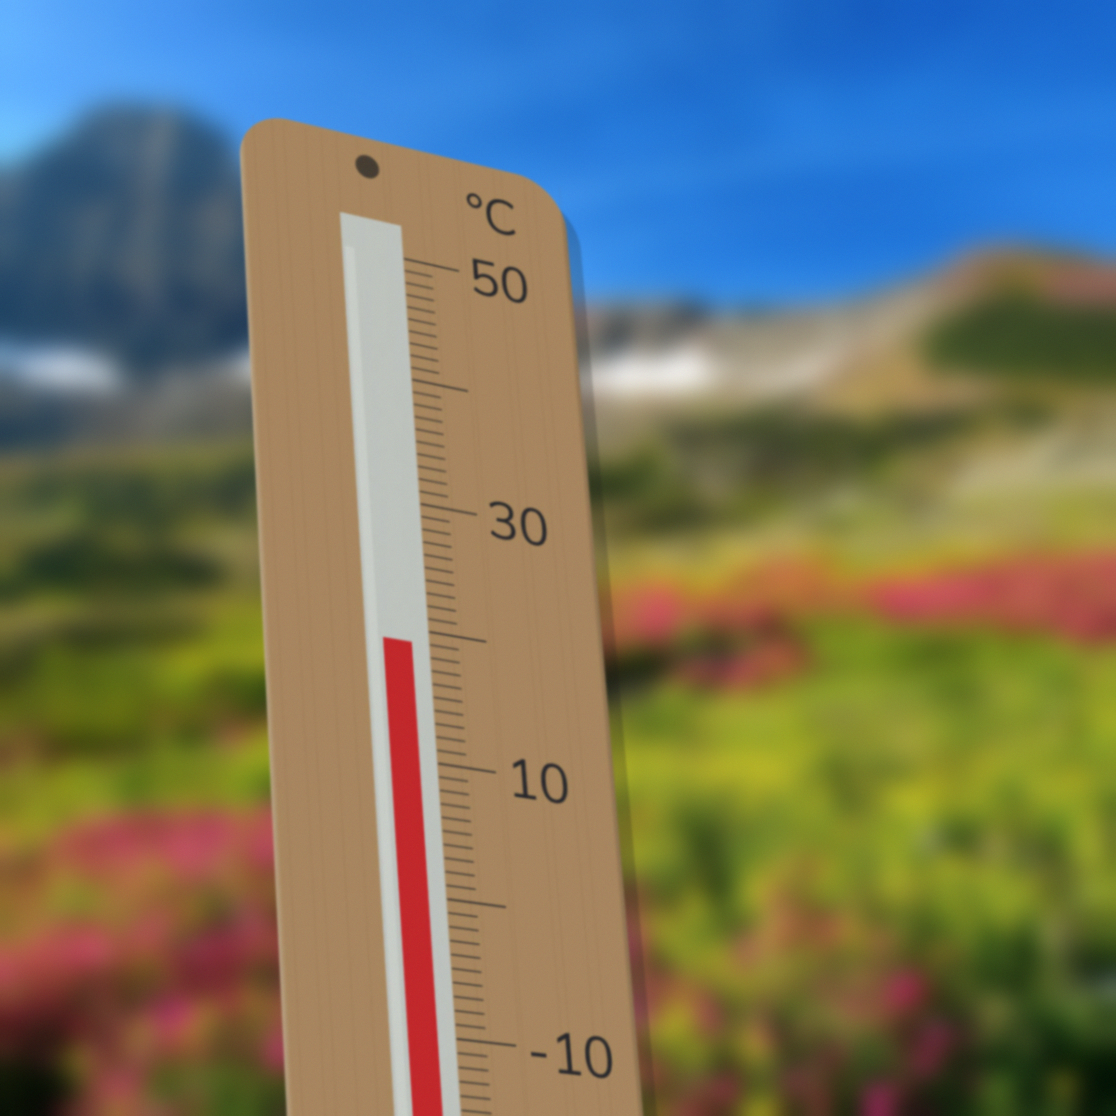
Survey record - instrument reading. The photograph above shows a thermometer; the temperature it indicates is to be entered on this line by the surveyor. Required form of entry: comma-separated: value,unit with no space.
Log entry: 19,°C
